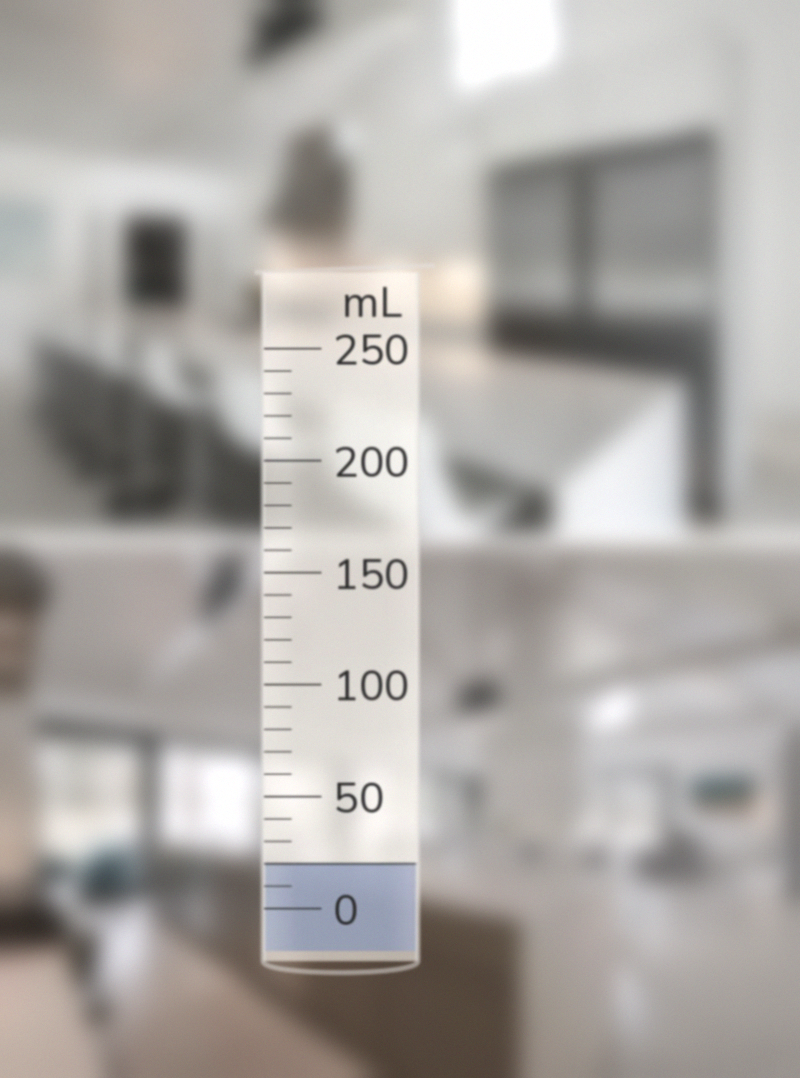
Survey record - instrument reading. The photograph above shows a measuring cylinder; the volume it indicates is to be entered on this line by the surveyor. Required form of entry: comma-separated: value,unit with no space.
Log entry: 20,mL
